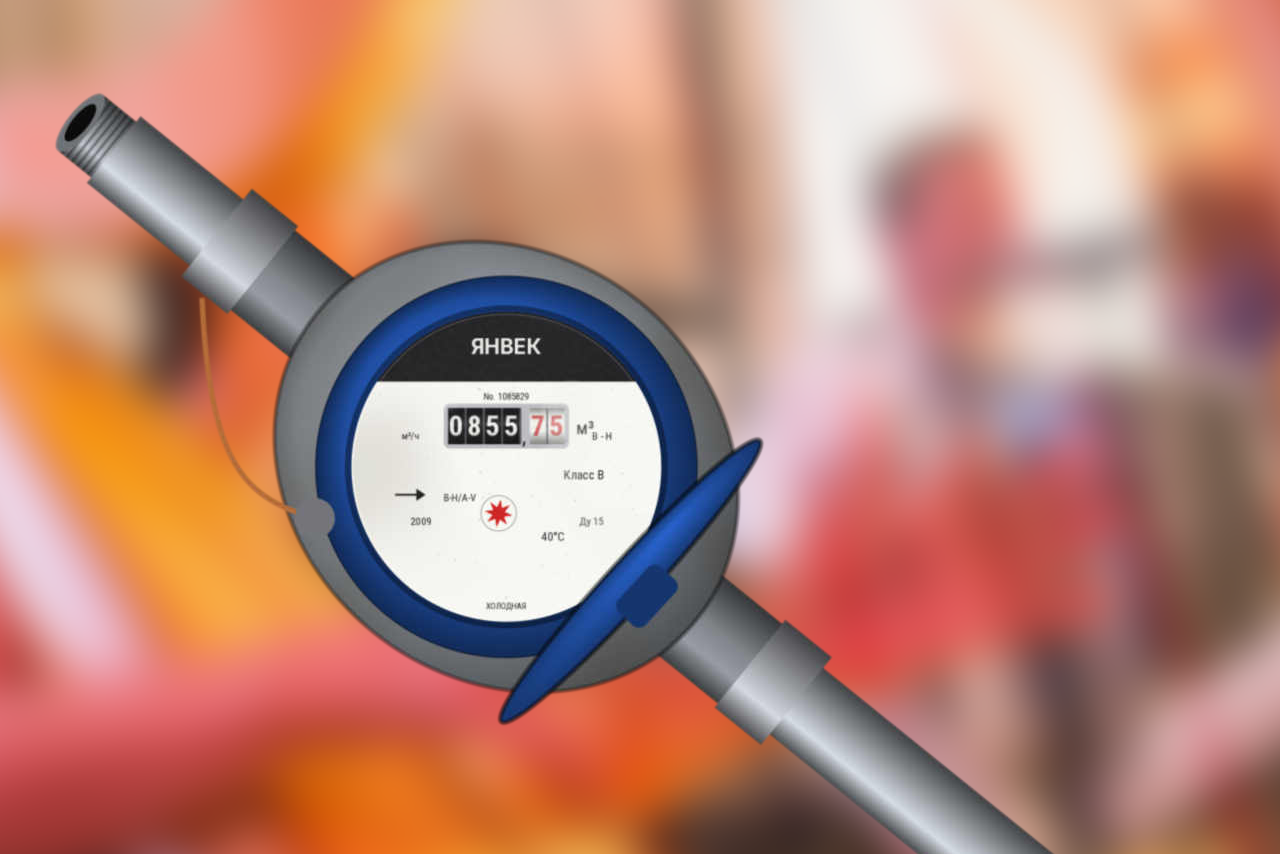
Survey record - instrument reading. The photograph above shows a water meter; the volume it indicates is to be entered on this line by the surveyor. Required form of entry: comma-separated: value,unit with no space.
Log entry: 855.75,m³
